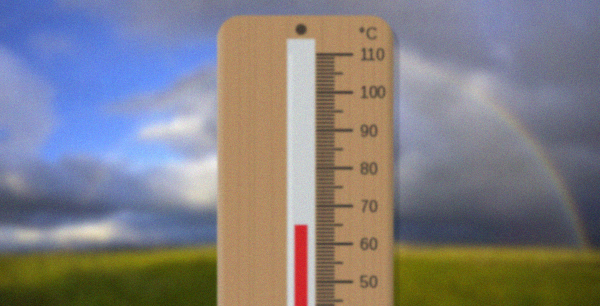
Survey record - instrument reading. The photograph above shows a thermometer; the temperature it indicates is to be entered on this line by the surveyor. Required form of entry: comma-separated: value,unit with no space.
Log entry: 65,°C
